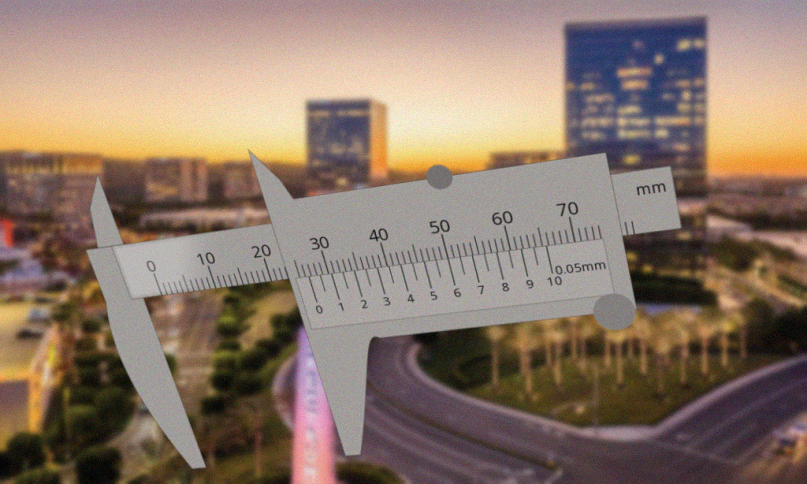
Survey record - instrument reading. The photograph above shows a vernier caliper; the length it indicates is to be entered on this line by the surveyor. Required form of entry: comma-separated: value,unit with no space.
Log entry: 26.6,mm
